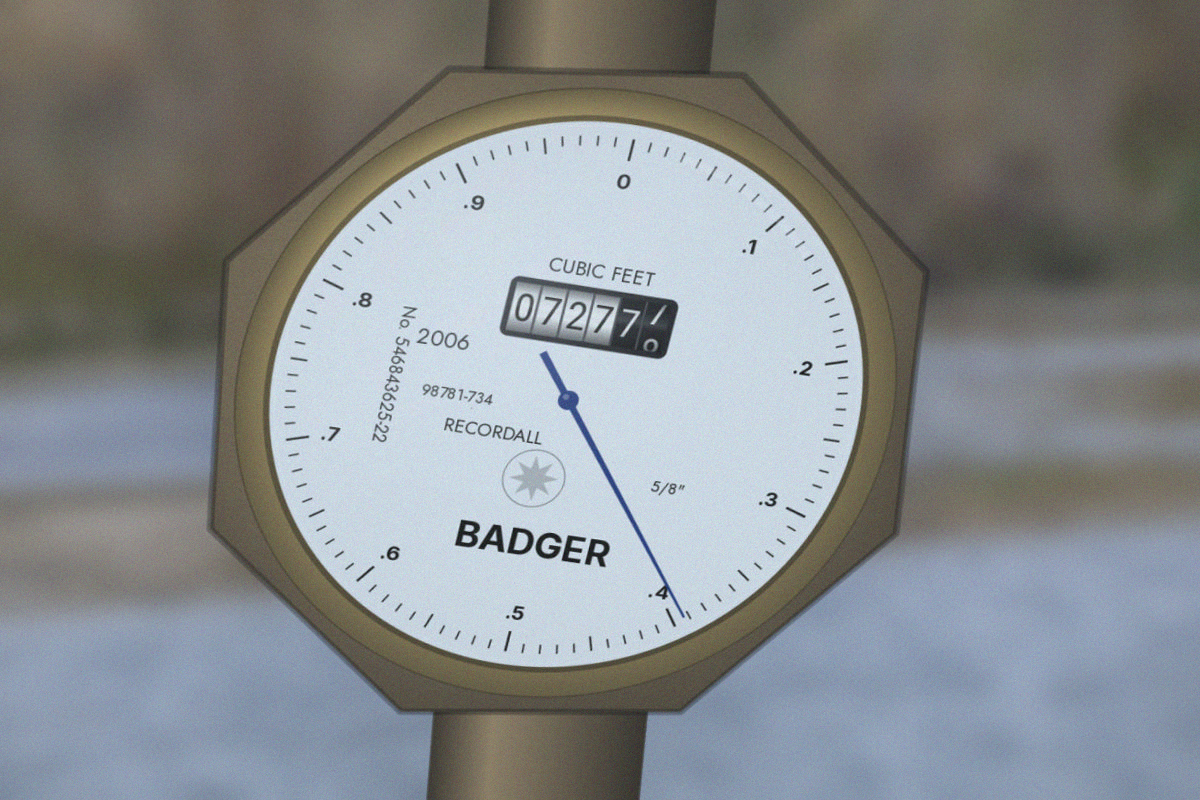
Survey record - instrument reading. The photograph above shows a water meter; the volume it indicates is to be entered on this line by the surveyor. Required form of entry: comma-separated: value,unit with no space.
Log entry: 72777.39,ft³
